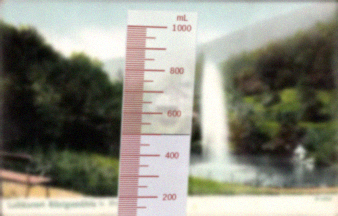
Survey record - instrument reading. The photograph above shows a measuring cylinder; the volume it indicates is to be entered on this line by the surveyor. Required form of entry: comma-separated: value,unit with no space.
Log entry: 500,mL
